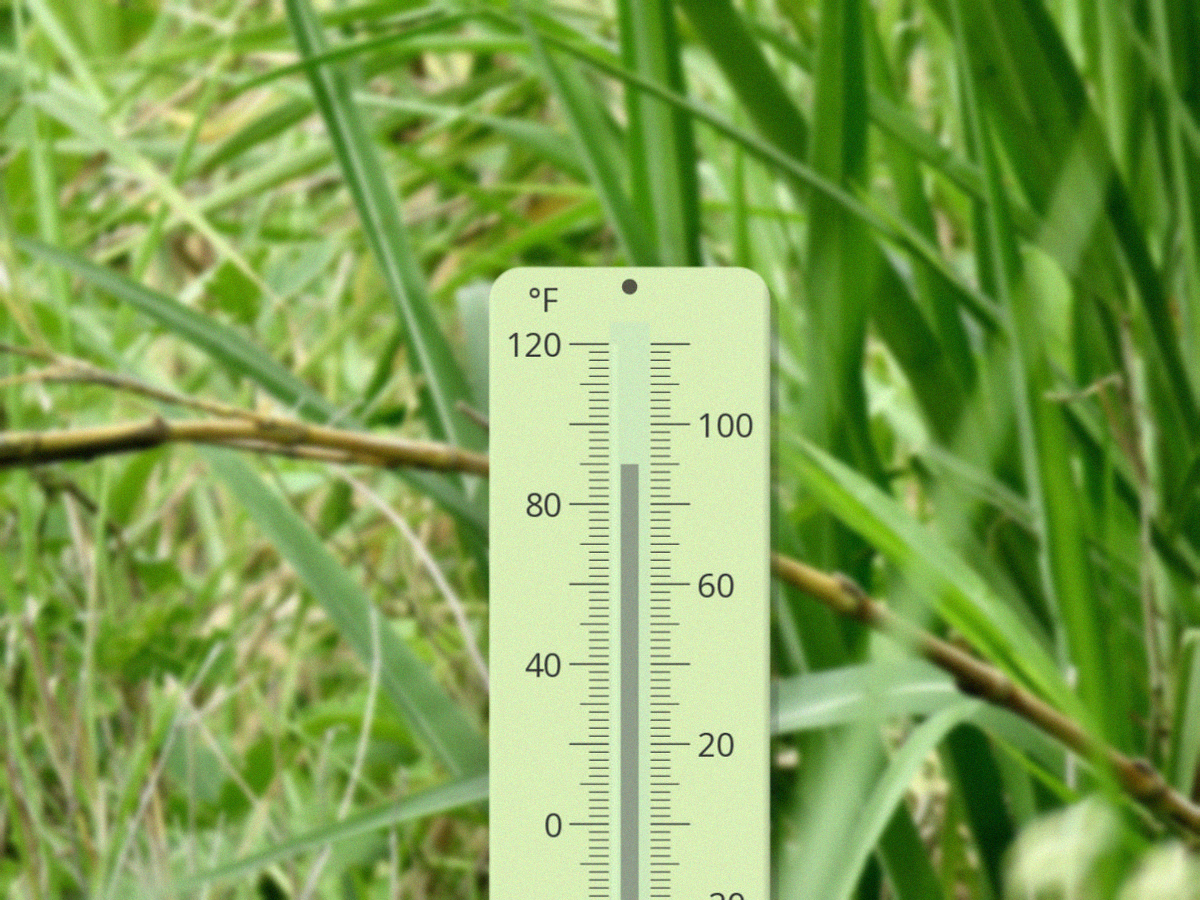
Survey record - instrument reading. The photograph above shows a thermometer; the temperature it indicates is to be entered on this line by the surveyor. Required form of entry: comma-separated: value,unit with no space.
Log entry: 90,°F
